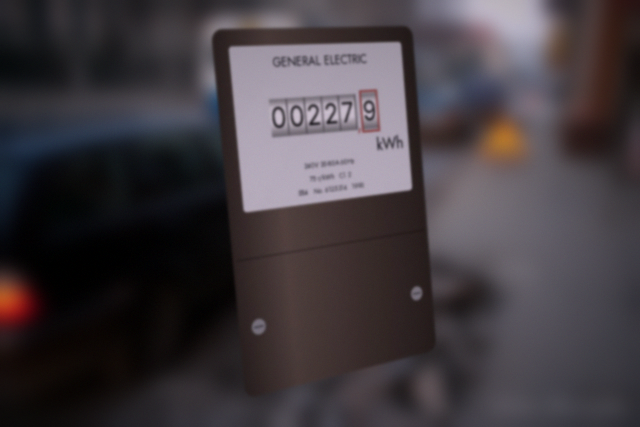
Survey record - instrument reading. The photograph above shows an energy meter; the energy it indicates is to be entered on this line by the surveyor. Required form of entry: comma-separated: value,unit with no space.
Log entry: 227.9,kWh
